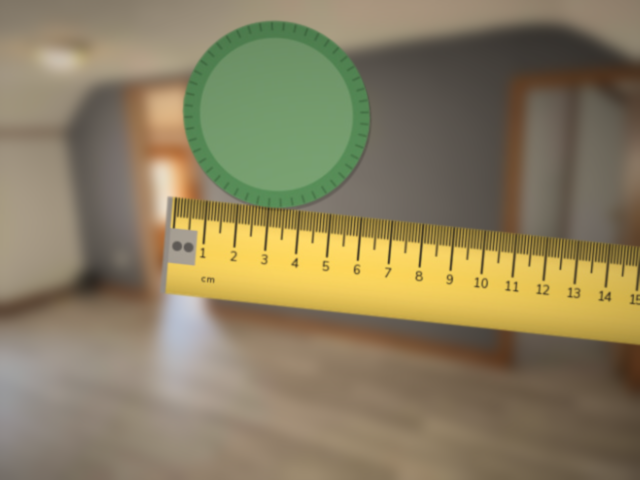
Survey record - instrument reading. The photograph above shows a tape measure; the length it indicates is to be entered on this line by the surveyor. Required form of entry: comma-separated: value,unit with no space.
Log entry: 6,cm
